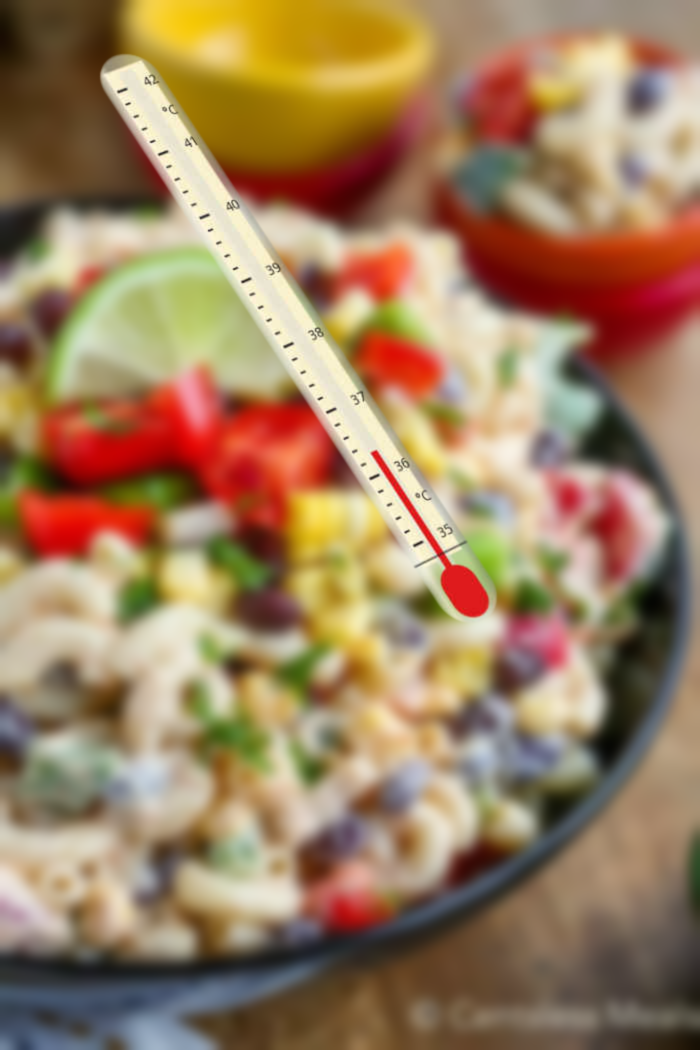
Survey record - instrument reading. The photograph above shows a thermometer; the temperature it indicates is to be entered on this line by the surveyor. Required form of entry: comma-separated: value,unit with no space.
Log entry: 36.3,°C
